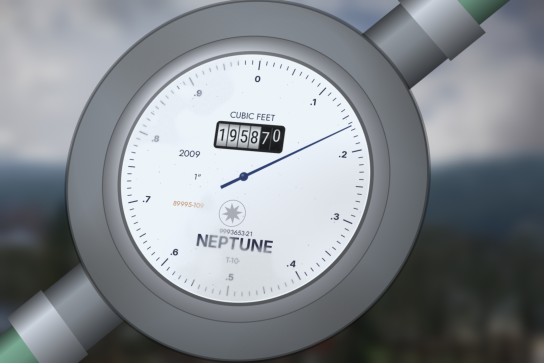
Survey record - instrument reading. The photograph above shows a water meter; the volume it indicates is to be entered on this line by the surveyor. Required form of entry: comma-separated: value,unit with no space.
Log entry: 195870.16,ft³
